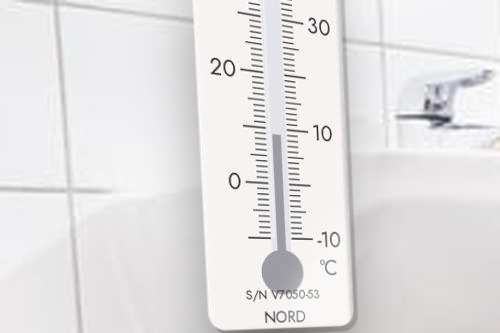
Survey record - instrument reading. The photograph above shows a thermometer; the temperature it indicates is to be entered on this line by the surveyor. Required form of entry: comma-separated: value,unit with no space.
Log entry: 9,°C
